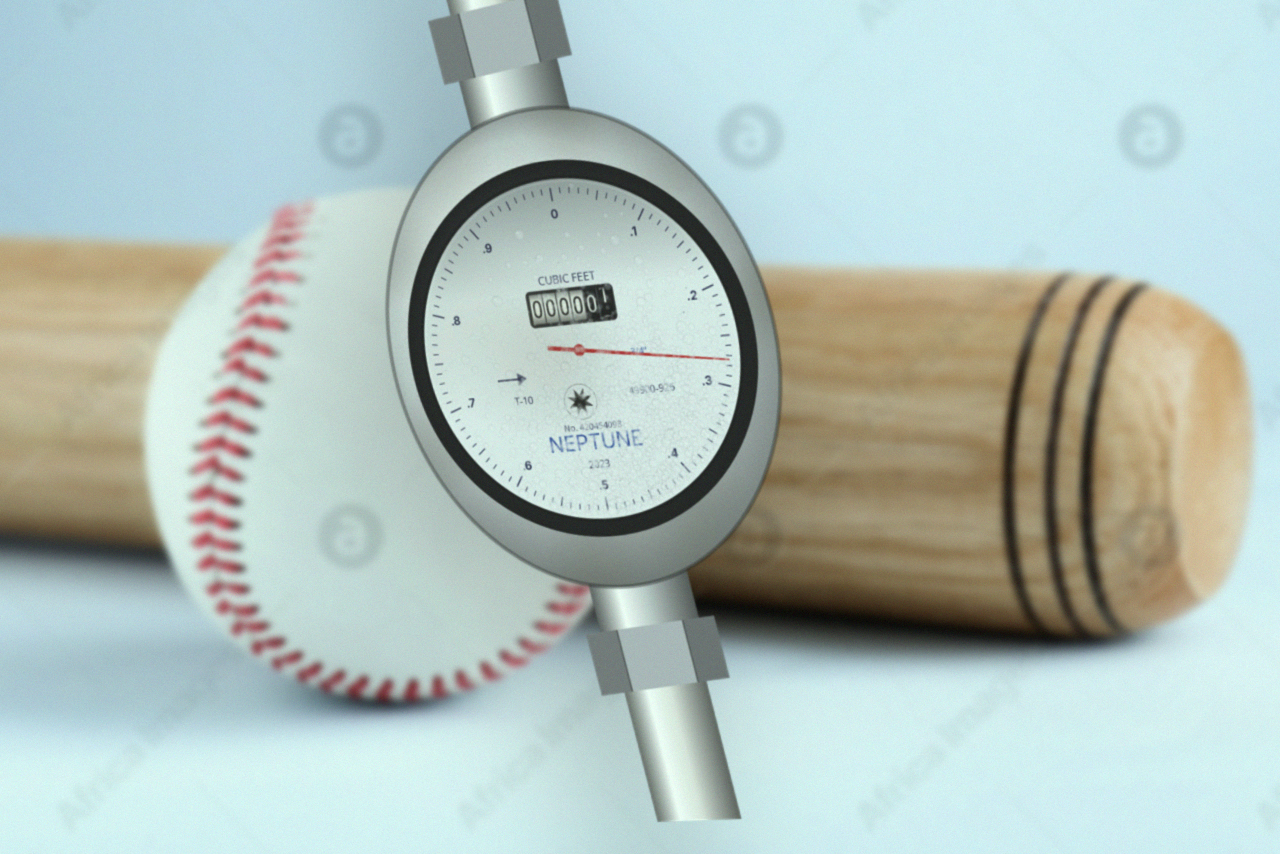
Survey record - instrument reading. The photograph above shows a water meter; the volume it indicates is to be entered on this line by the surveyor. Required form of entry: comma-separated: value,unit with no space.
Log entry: 1.27,ft³
